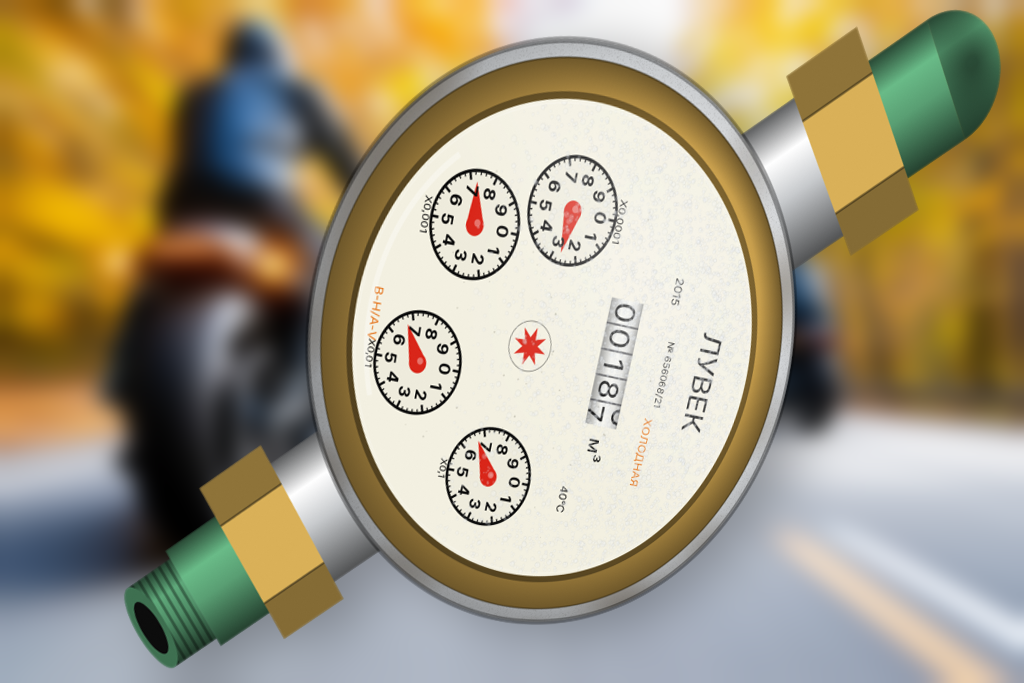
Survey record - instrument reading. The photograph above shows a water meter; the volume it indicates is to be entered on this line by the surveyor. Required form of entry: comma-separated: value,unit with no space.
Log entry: 186.6672,m³
